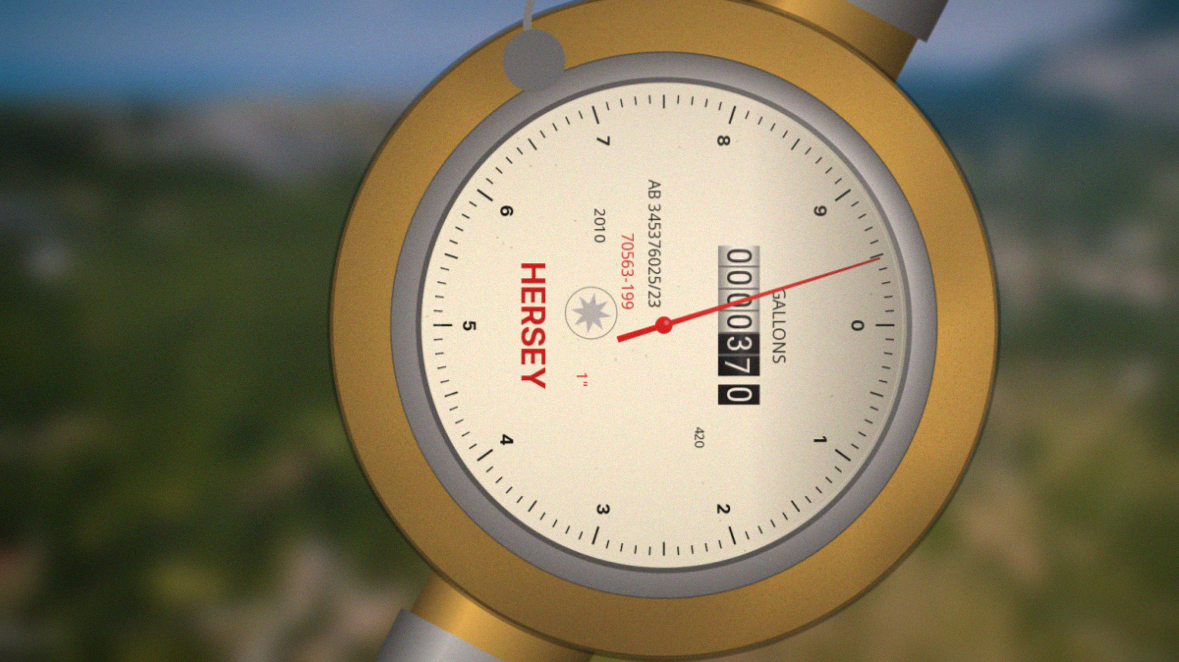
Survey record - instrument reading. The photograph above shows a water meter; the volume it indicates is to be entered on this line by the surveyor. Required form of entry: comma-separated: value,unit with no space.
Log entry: 369.5,gal
